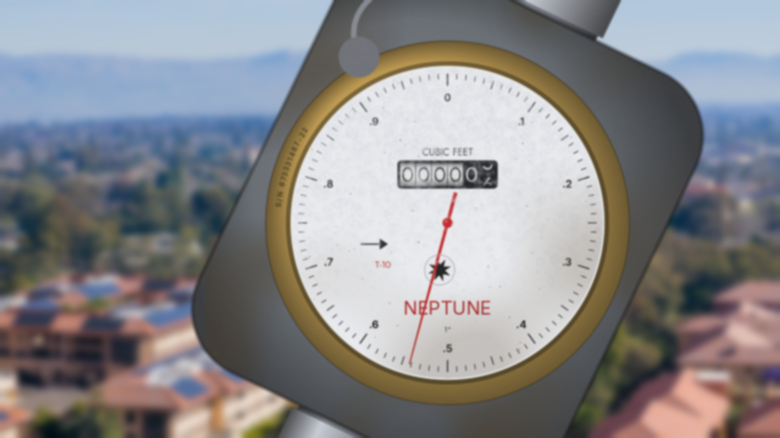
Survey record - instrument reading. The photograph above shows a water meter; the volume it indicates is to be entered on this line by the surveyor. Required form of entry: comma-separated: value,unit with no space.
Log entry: 5.54,ft³
